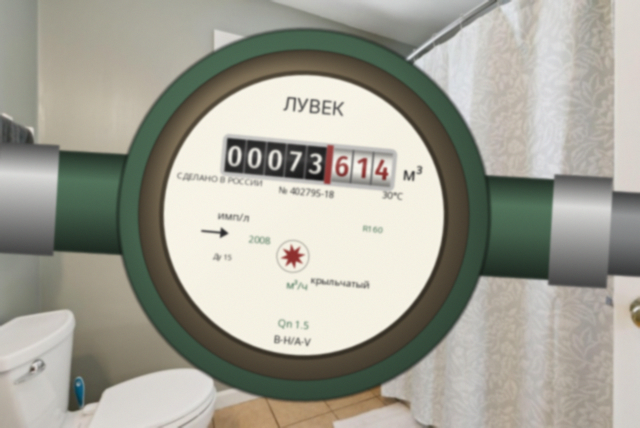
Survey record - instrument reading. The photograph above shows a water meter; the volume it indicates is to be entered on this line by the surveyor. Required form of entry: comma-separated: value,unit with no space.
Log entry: 73.614,m³
